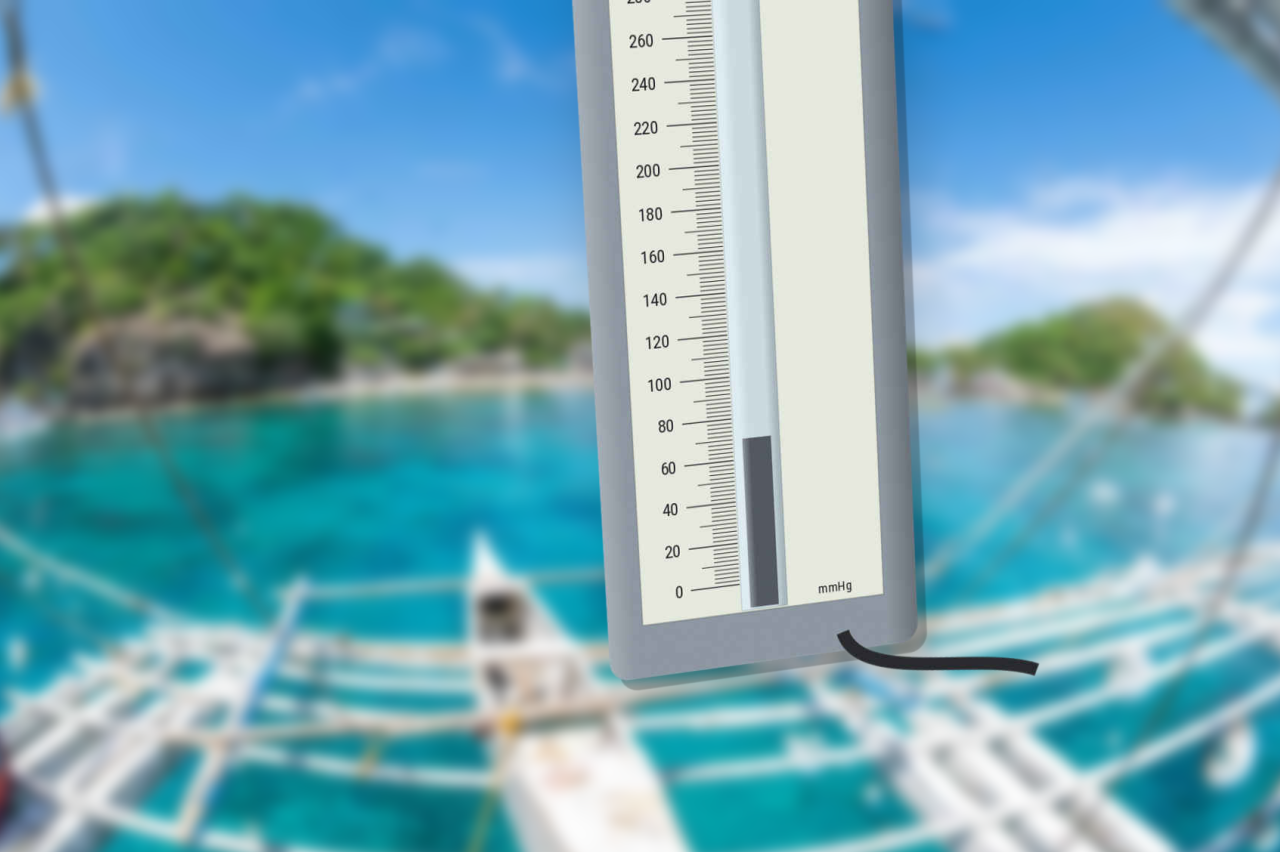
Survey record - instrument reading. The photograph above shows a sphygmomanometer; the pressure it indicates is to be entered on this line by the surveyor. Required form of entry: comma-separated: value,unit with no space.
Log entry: 70,mmHg
